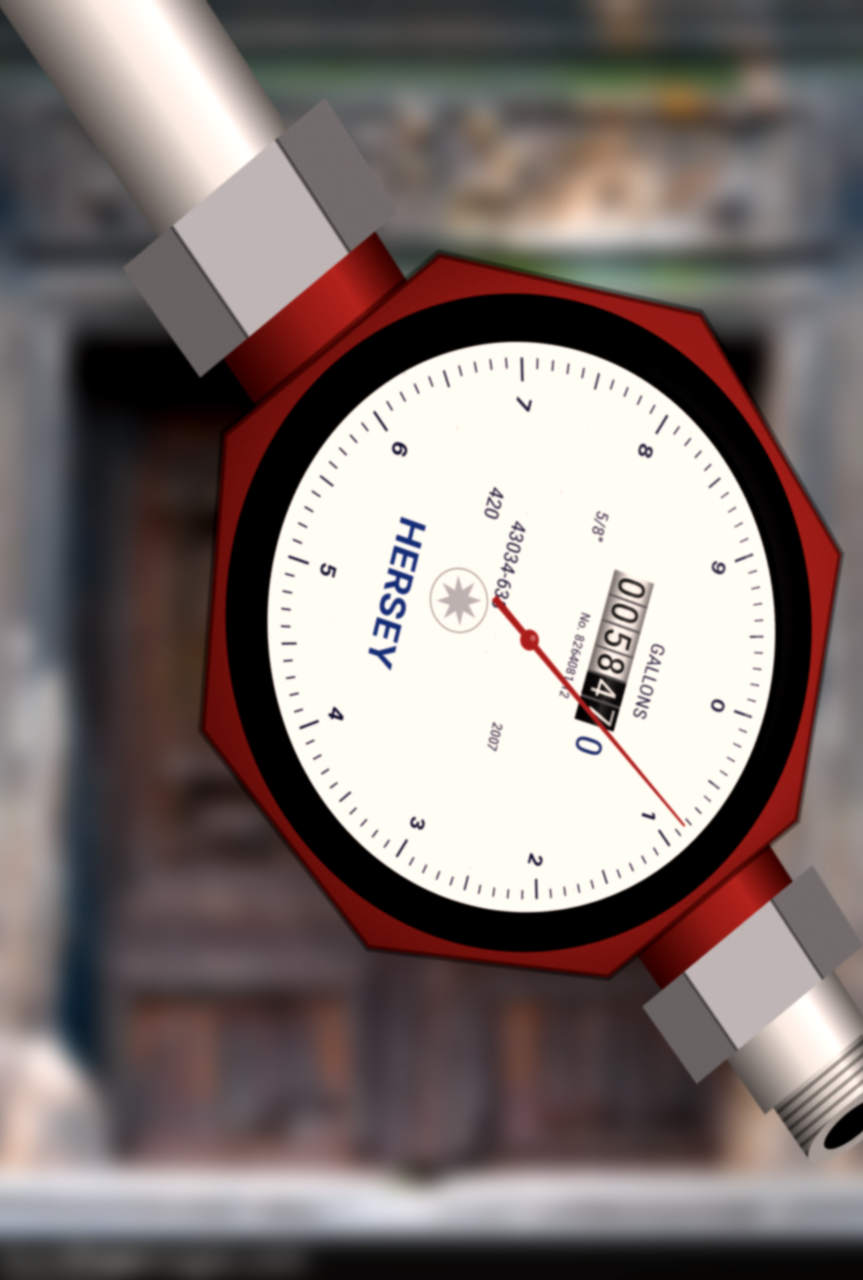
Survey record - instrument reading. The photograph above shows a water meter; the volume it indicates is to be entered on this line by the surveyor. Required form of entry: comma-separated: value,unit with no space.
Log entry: 58470.8,gal
